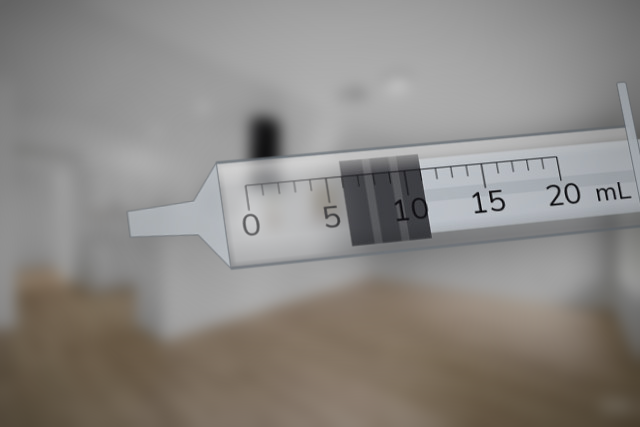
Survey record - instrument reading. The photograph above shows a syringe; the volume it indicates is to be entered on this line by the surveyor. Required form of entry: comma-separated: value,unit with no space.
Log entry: 6,mL
